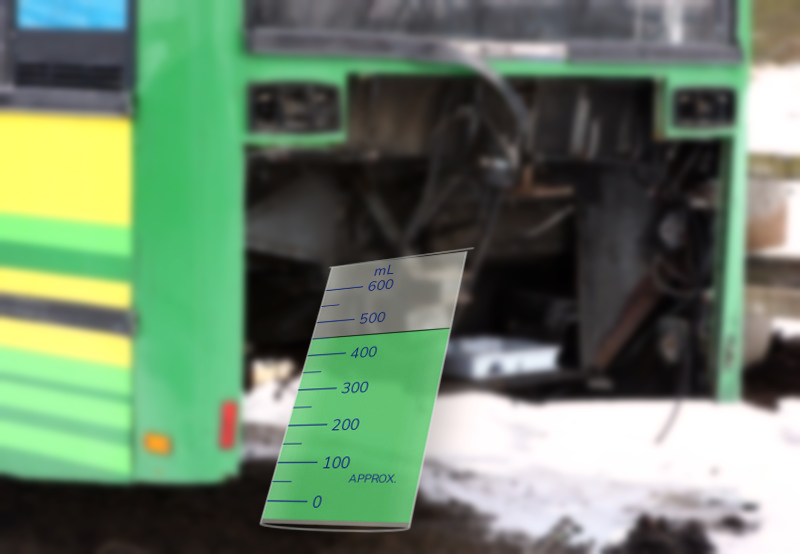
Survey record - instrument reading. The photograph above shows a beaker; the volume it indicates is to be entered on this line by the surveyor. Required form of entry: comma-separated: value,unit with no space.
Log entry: 450,mL
